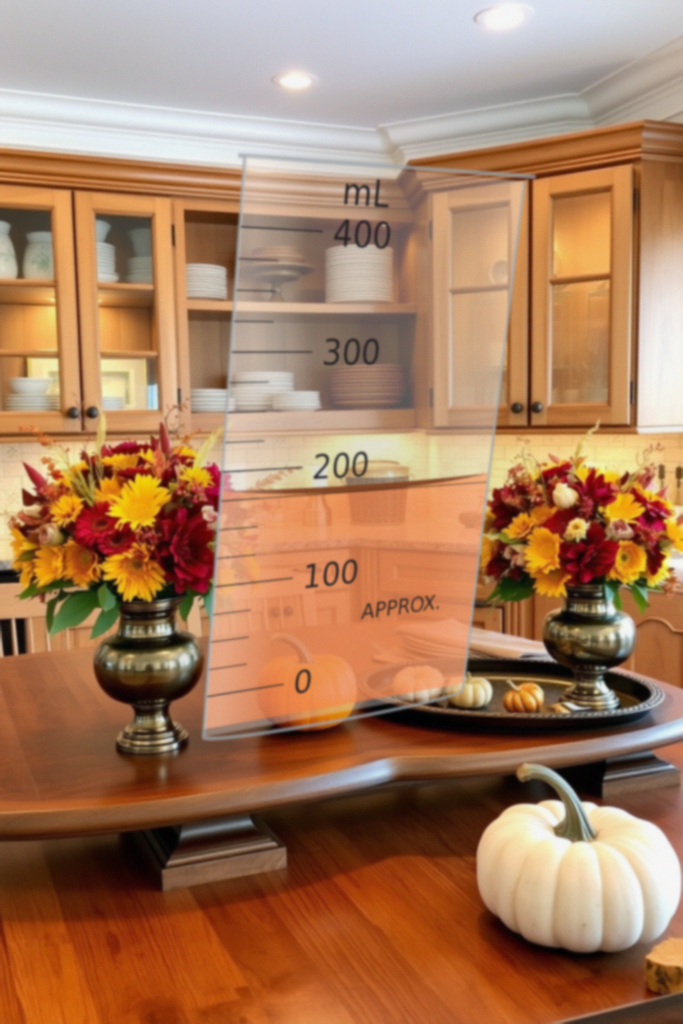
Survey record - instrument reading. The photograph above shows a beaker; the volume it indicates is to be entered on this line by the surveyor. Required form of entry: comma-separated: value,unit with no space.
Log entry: 175,mL
